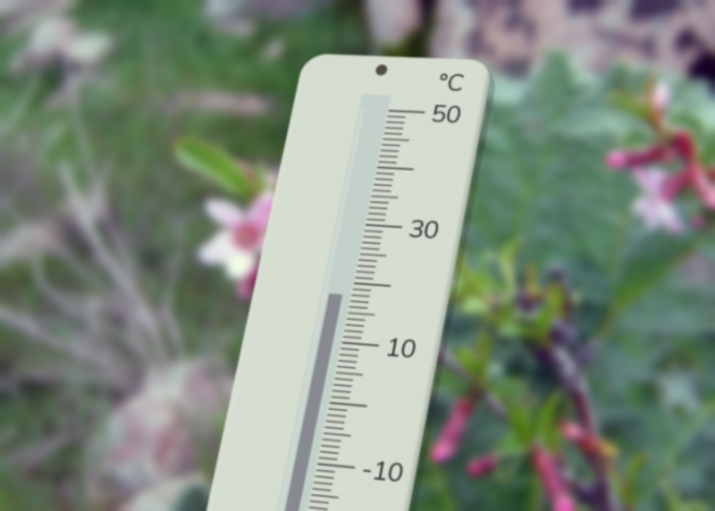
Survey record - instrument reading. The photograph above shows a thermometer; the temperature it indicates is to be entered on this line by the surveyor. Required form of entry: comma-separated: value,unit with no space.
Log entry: 18,°C
